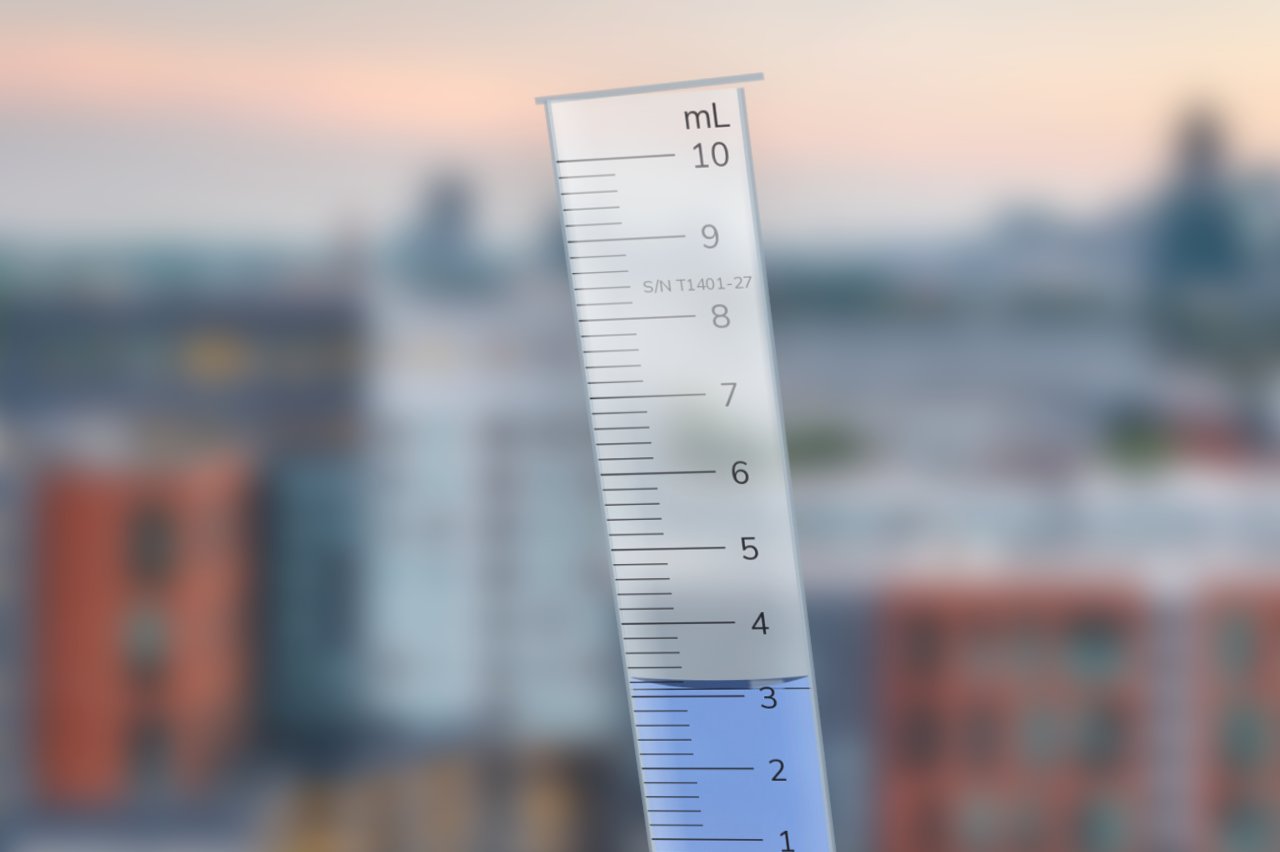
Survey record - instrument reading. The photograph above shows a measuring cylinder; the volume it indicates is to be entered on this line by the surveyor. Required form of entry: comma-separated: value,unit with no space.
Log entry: 3.1,mL
